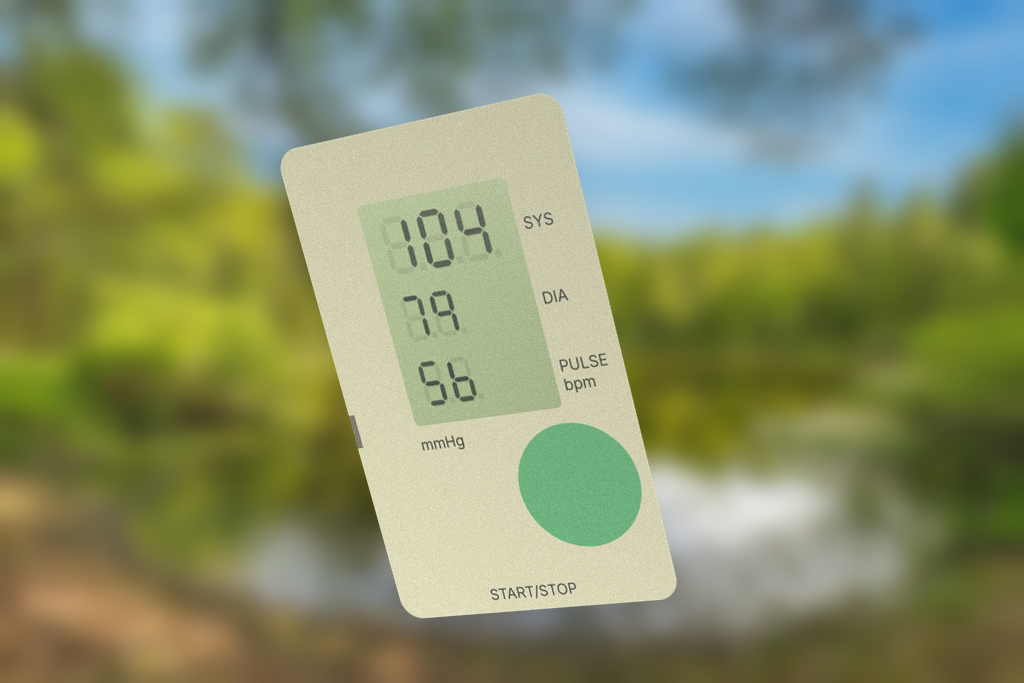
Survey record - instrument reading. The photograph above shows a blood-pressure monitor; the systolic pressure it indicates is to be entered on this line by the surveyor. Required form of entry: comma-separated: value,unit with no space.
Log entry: 104,mmHg
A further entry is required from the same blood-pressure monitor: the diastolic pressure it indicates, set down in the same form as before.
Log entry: 79,mmHg
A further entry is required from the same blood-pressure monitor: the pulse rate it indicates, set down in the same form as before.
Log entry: 56,bpm
